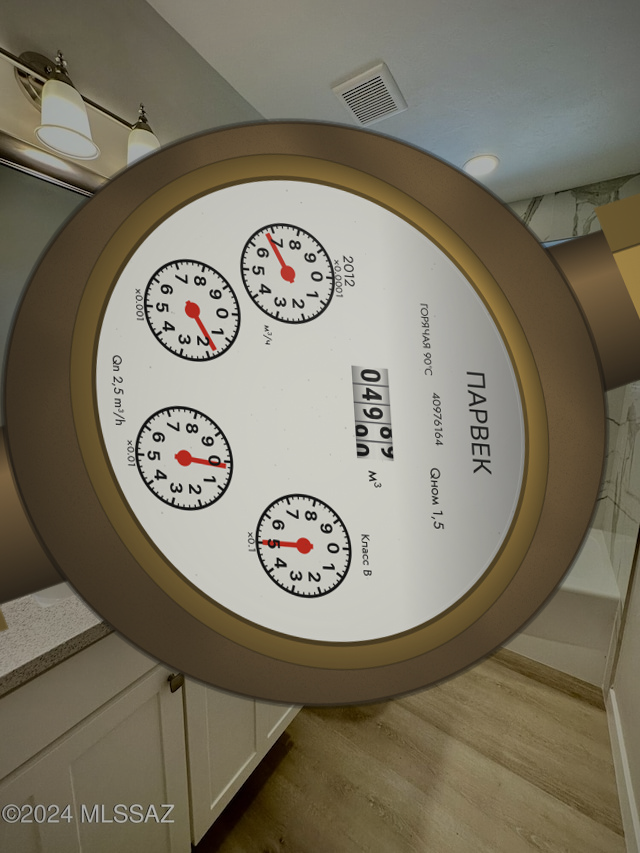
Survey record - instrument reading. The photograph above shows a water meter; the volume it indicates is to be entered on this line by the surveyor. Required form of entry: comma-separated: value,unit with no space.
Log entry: 4989.5016,m³
